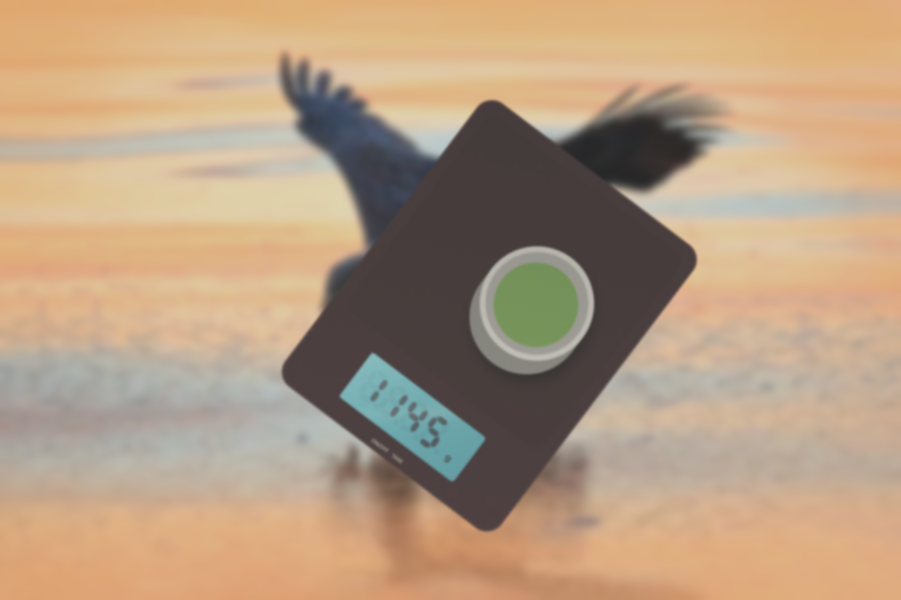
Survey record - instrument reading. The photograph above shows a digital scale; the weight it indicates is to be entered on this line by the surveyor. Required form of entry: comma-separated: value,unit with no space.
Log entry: 1145,g
